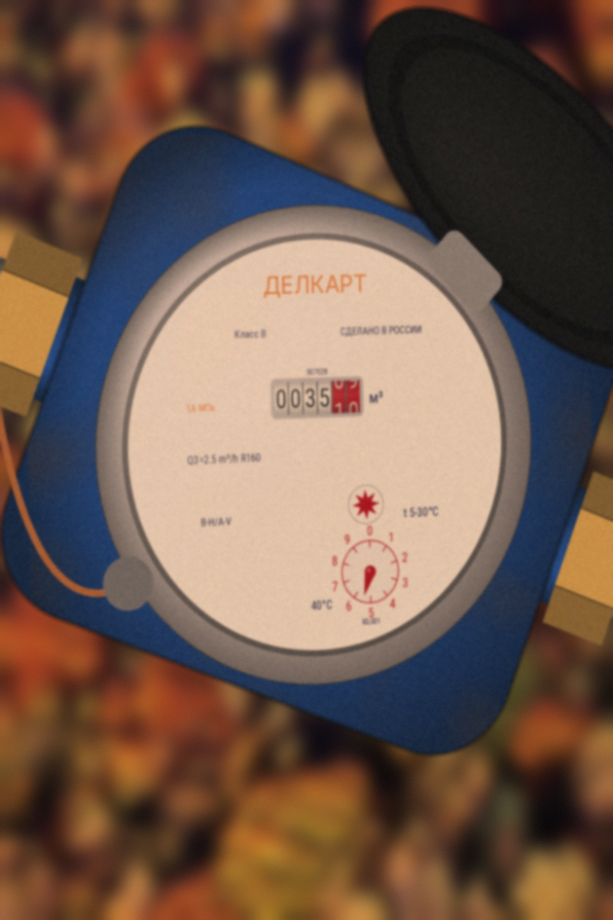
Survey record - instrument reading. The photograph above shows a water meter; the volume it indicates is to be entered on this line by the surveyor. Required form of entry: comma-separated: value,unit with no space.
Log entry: 35.095,m³
